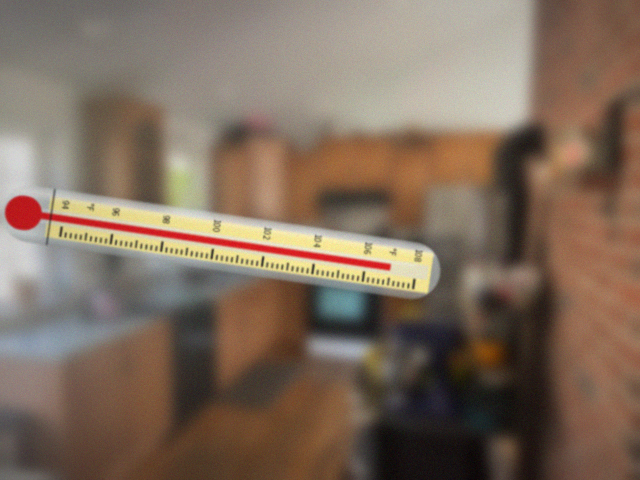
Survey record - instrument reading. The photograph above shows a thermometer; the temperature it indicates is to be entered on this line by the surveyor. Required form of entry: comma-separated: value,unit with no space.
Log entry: 107,°F
